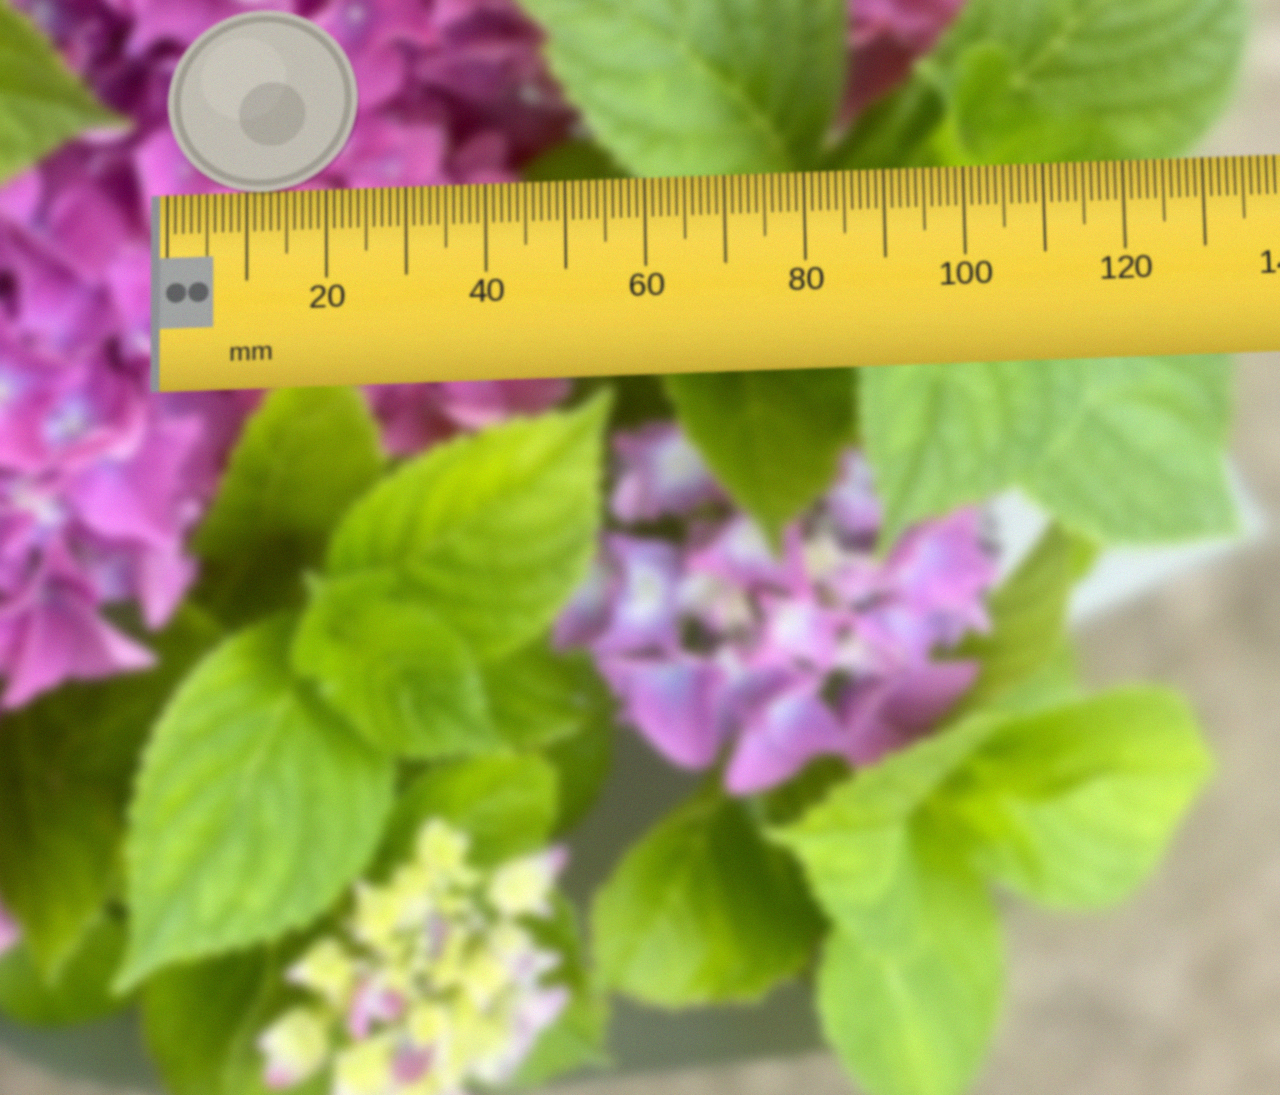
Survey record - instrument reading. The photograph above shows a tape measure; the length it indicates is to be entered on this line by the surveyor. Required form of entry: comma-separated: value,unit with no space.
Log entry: 24,mm
